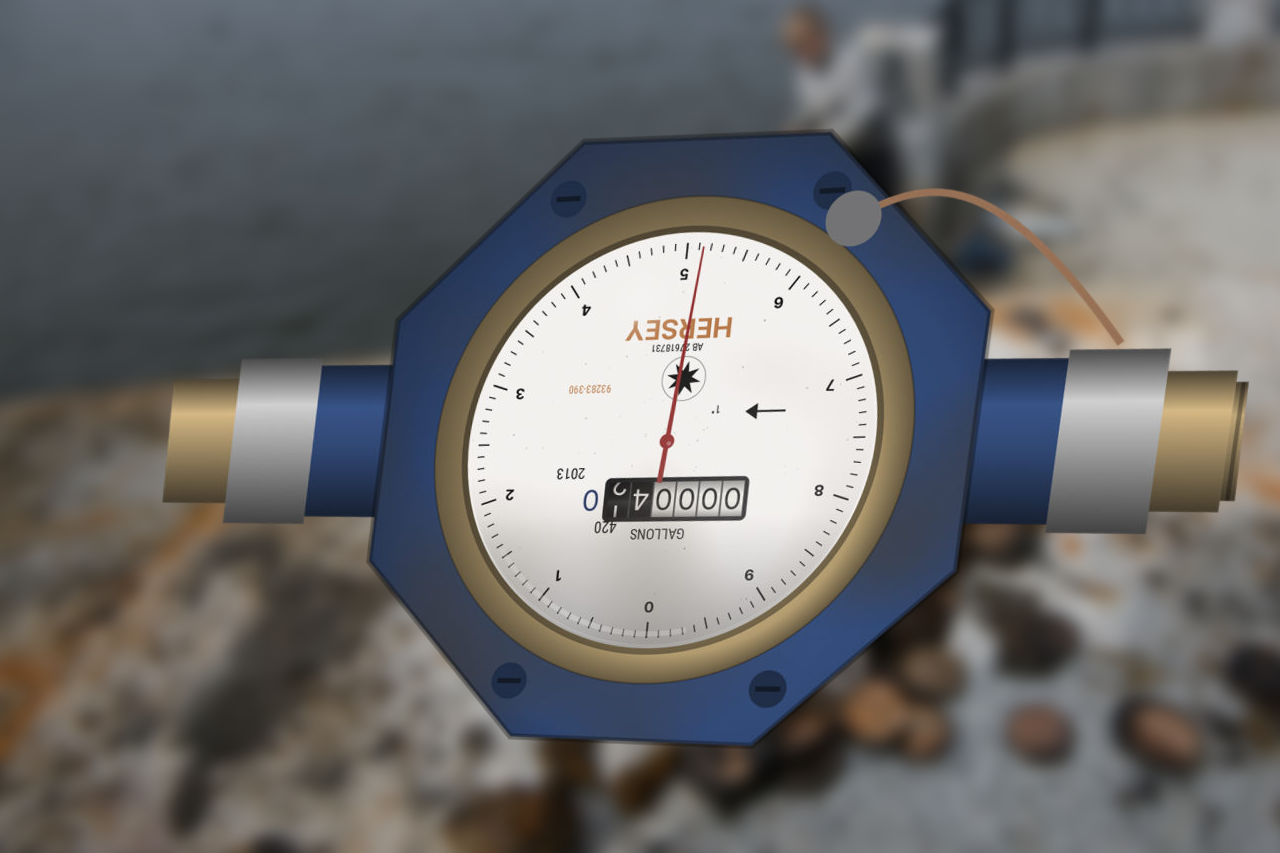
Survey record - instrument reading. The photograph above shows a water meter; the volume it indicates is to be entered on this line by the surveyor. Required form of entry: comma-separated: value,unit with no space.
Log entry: 415.1,gal
